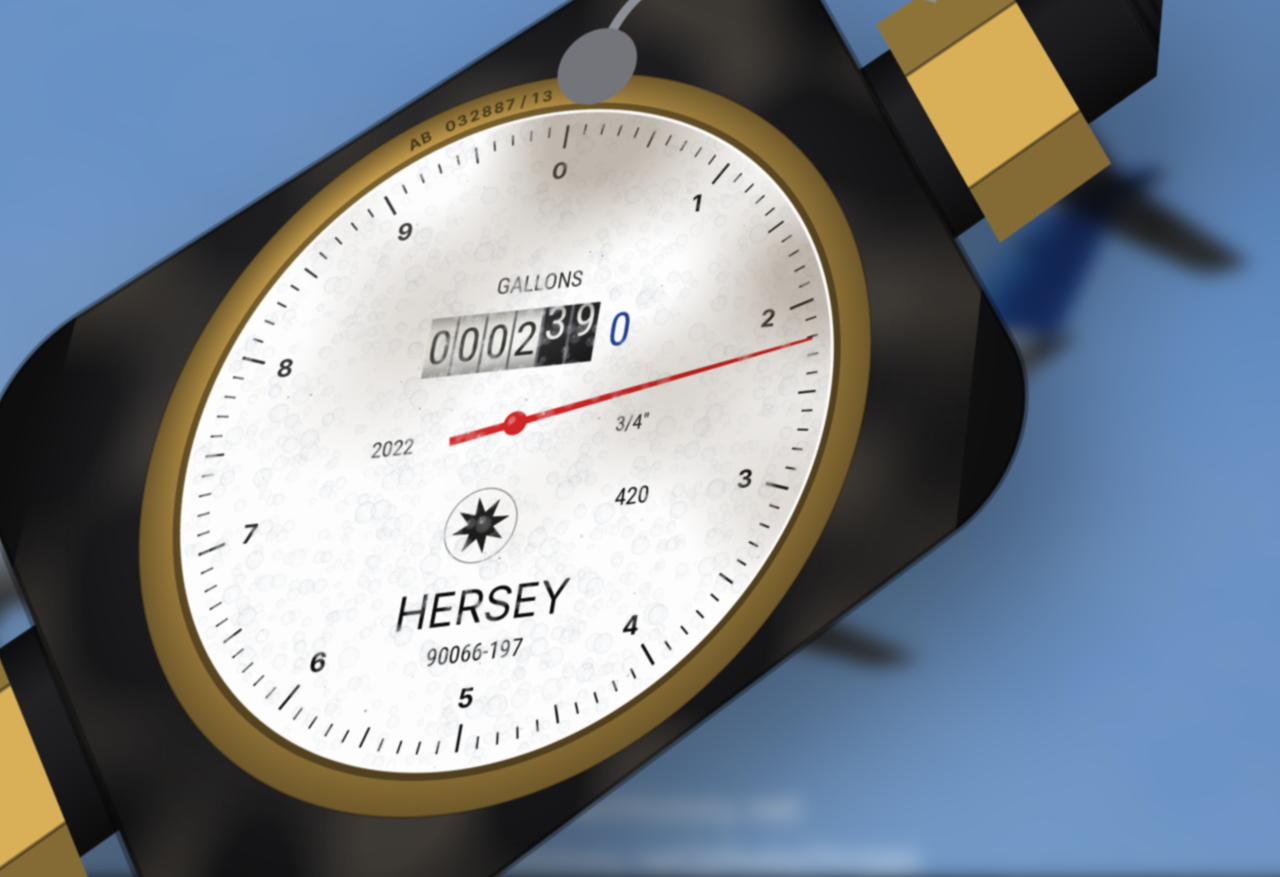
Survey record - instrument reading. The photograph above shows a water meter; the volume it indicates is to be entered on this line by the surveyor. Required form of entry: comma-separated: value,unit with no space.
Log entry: 2392.2,gal
